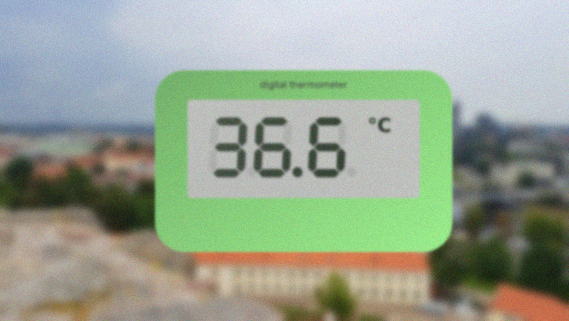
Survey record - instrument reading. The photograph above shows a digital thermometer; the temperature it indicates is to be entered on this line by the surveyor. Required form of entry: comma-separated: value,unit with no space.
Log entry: 36.6,°C
